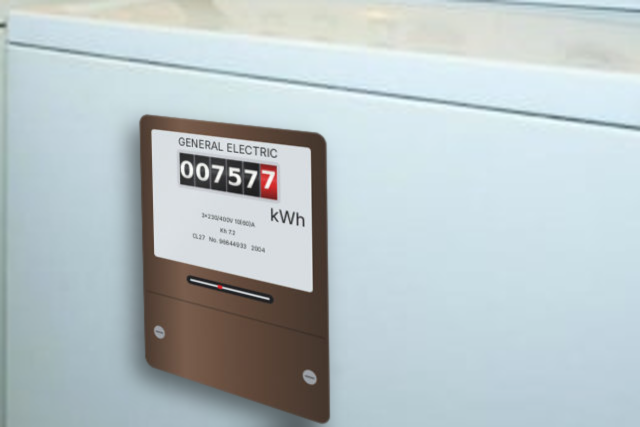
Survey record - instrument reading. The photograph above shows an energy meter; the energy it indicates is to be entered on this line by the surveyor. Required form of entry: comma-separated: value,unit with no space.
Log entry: 757.7,kWh
